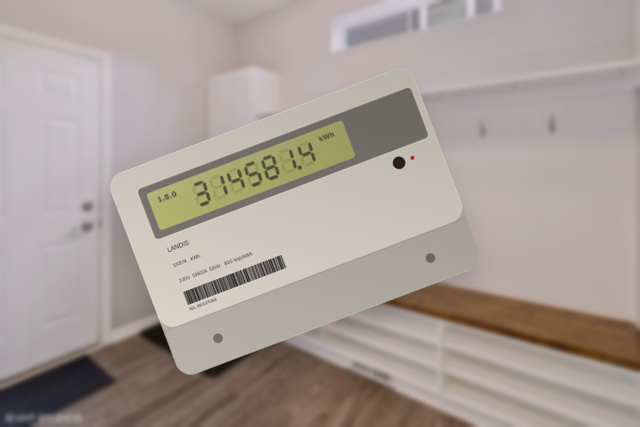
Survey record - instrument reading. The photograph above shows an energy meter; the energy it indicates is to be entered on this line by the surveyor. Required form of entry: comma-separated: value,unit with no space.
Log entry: 314581.4,kWh
